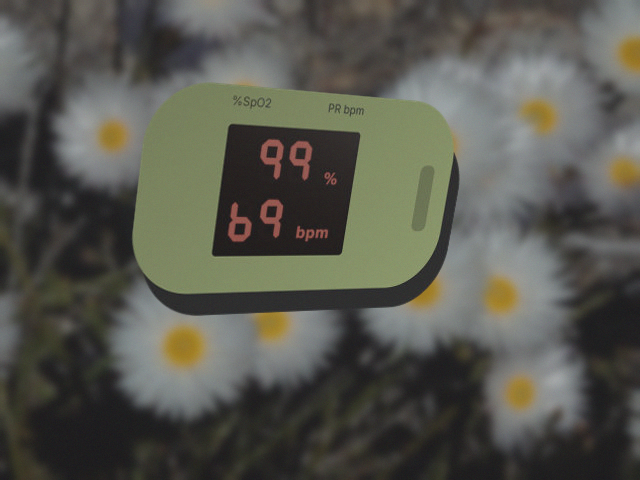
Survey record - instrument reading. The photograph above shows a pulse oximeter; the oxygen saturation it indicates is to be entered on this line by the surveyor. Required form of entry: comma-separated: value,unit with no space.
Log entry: 99,%
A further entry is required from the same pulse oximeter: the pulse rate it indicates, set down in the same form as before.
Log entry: 69,bpm
